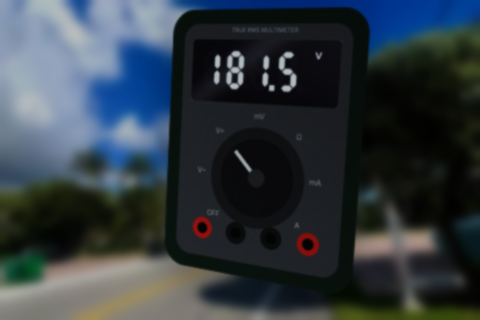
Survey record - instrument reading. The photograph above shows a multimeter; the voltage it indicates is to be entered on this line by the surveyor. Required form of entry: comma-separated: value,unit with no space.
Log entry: 181.5,V
